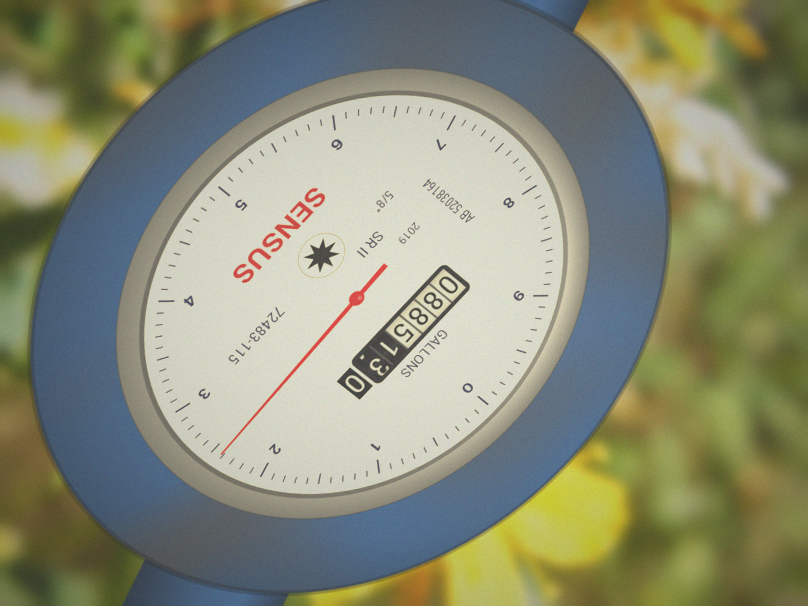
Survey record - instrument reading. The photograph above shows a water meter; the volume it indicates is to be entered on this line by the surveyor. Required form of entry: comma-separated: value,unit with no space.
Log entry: 885132.4,gal
